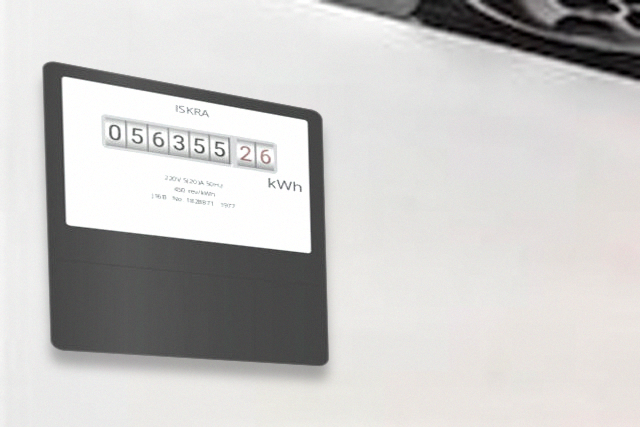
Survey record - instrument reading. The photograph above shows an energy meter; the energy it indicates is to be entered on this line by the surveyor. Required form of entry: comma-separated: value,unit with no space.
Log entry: 56355.26,kWh
